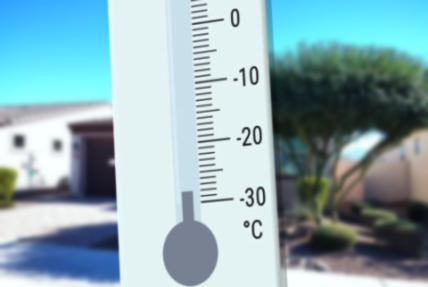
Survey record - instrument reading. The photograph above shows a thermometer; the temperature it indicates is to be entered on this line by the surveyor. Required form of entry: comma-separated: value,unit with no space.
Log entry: -28,°C
